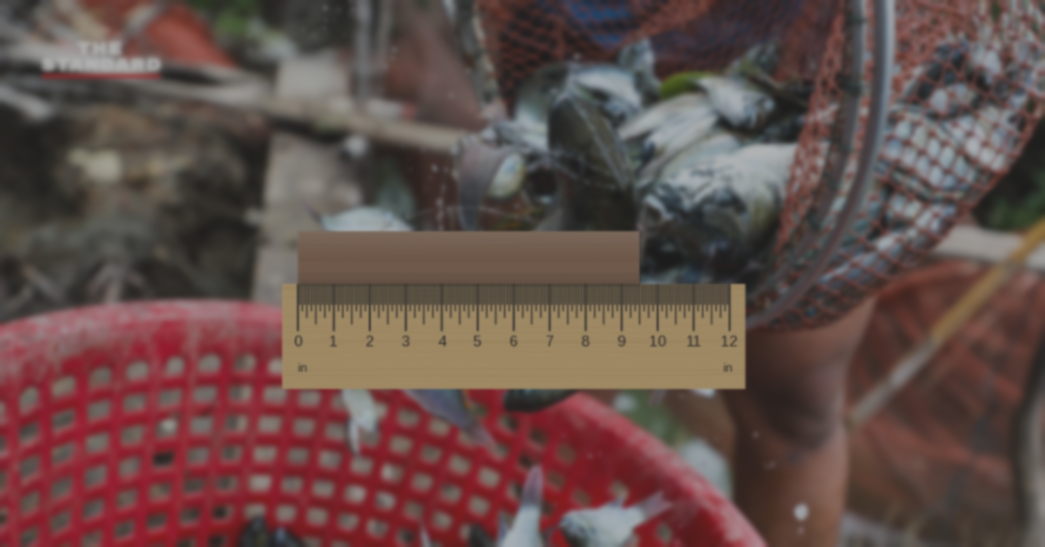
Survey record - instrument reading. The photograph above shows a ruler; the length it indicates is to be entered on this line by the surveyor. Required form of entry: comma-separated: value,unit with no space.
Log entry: 9.5,in
